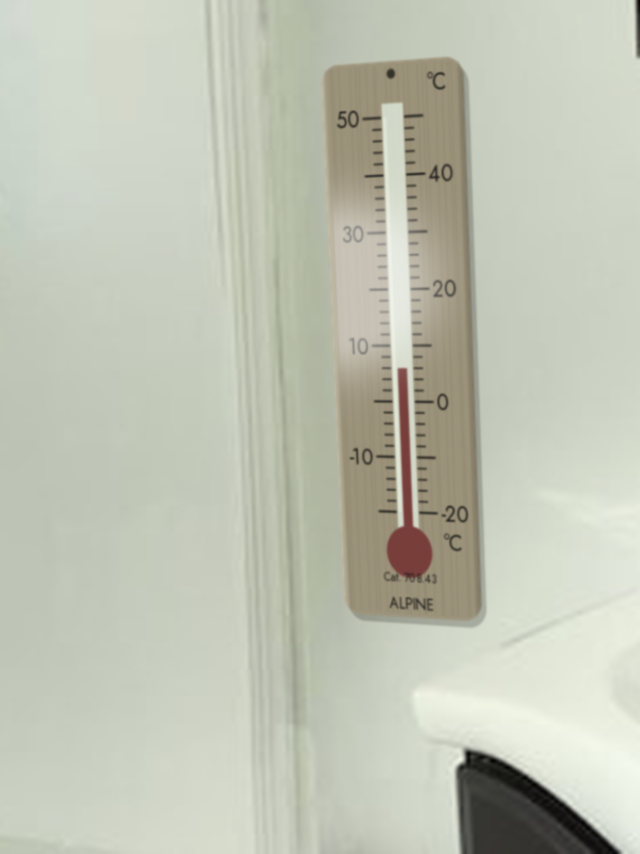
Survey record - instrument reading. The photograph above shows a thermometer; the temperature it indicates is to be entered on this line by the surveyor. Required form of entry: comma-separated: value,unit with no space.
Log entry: 6,°C
